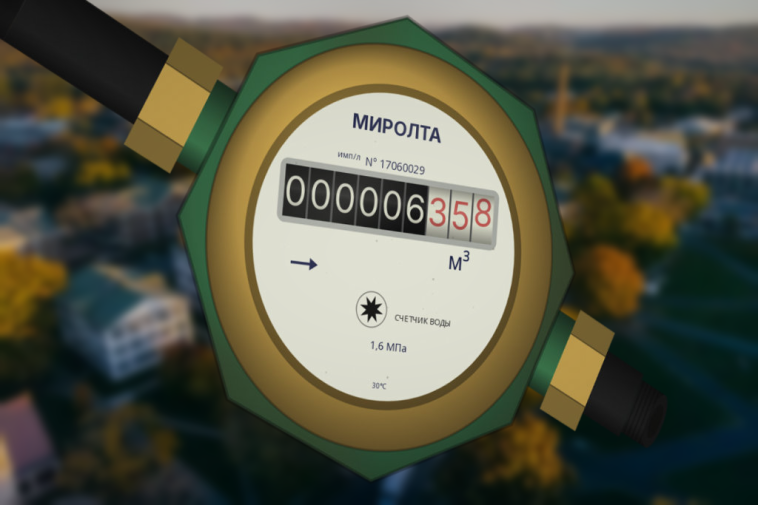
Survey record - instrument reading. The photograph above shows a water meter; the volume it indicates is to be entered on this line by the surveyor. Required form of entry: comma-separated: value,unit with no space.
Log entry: 6.358,m³
